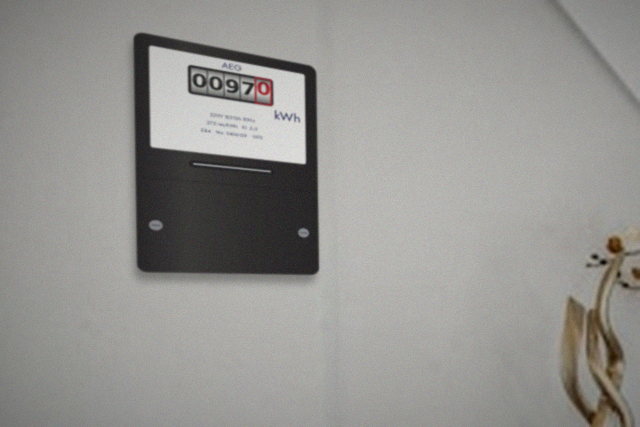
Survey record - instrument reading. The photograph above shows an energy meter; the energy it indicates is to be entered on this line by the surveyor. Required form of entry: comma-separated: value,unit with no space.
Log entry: 97.0,kWh
